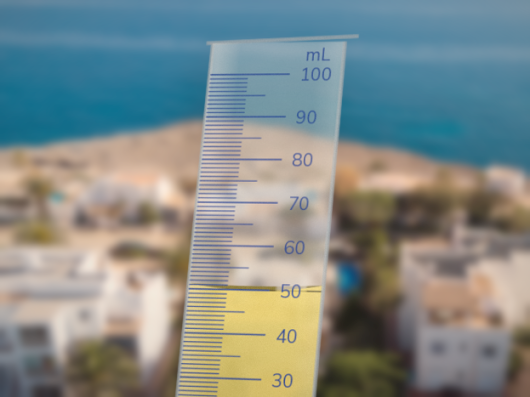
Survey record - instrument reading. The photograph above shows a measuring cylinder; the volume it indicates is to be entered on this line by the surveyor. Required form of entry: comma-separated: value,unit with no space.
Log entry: 50,mL
